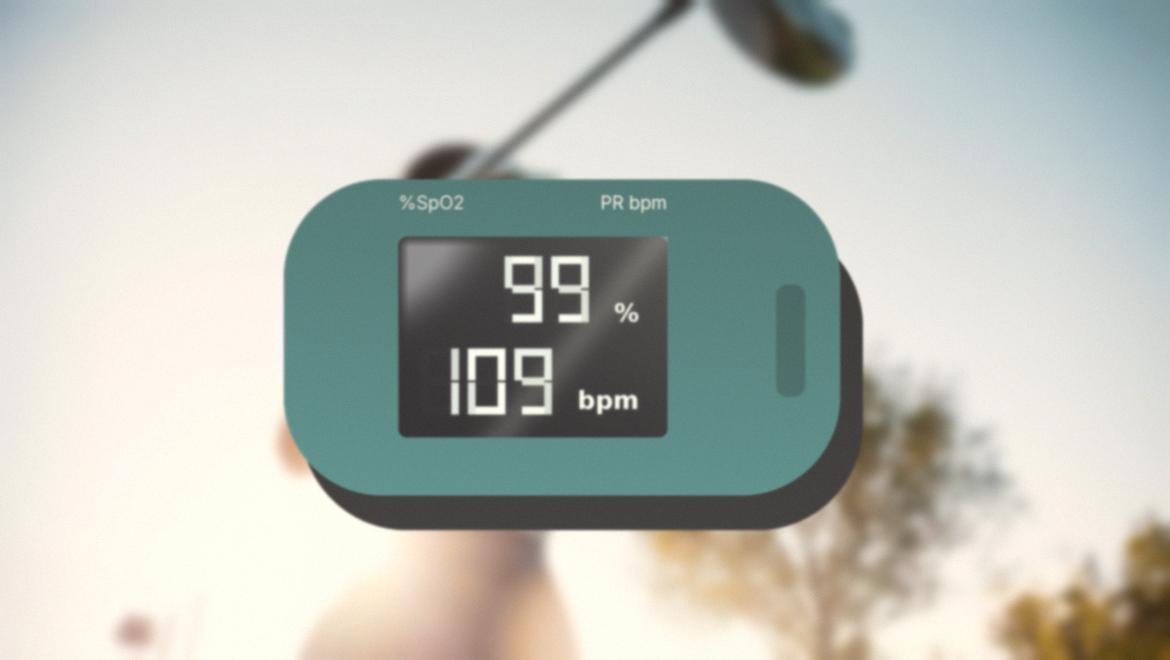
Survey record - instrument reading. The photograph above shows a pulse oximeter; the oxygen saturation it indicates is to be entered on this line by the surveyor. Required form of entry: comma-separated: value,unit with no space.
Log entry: 99,%
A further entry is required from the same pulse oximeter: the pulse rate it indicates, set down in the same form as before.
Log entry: 109,bpm
